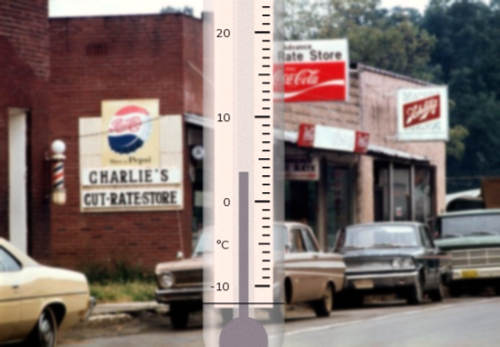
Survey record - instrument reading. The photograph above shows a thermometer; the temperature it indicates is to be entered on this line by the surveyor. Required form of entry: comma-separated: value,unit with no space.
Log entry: 3.5,°C
